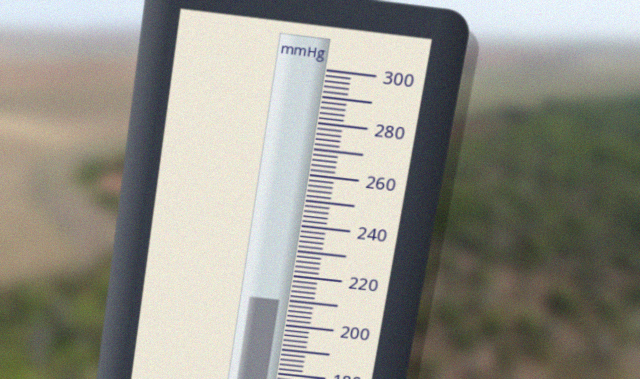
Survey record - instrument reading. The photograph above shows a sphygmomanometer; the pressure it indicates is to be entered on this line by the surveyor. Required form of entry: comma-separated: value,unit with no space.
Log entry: 210,mmHg
